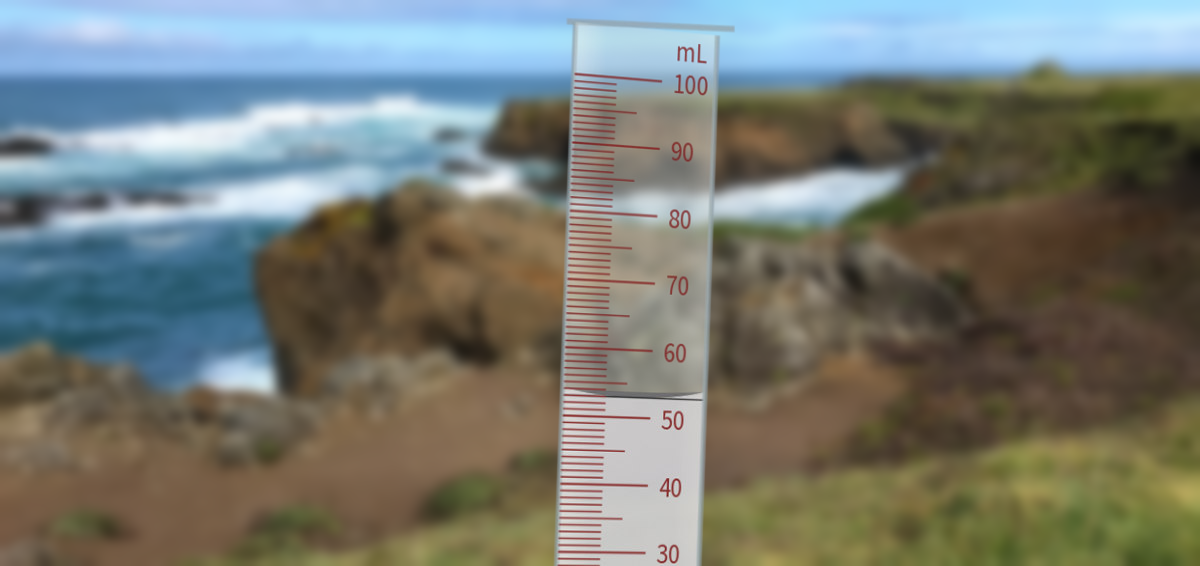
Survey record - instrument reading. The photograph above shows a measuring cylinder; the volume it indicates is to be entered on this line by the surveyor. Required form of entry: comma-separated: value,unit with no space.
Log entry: 53,mL
